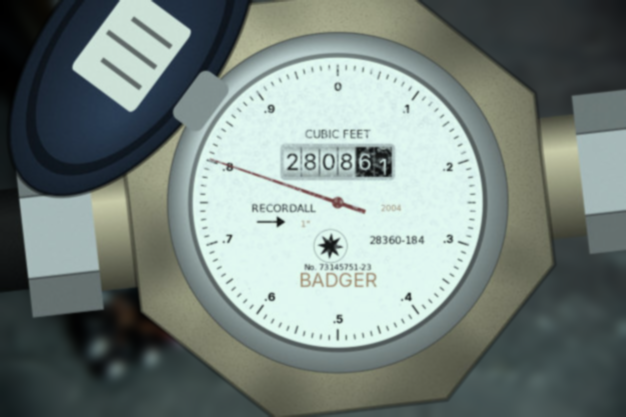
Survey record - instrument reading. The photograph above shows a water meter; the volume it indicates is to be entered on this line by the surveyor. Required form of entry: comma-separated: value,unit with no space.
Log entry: 280860.80,ft³
